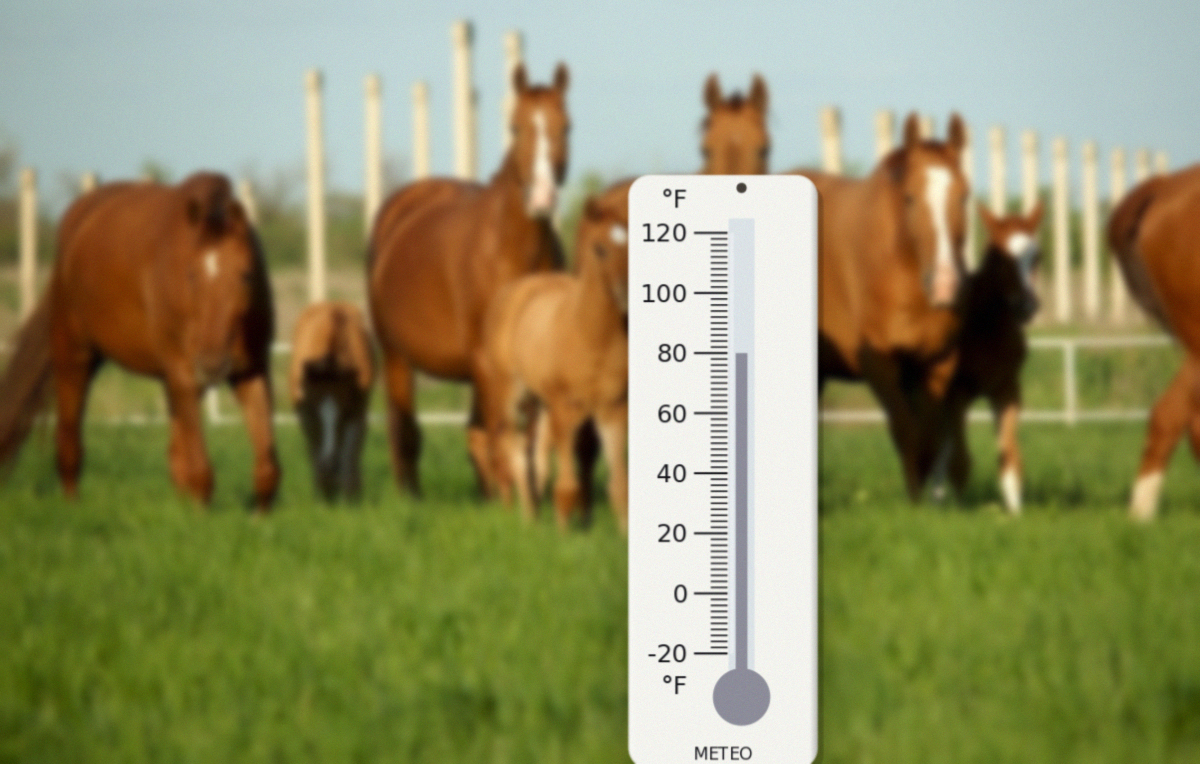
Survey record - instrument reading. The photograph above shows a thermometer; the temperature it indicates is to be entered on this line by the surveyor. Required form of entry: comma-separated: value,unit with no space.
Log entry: 80,°F
